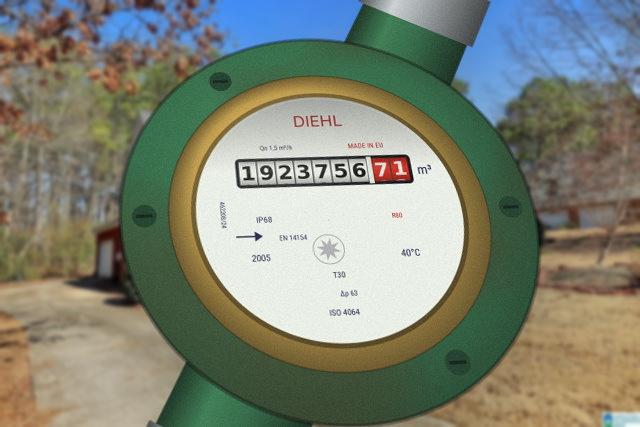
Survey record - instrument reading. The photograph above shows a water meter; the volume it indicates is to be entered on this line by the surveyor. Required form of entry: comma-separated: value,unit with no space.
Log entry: 1923756.71,m³
